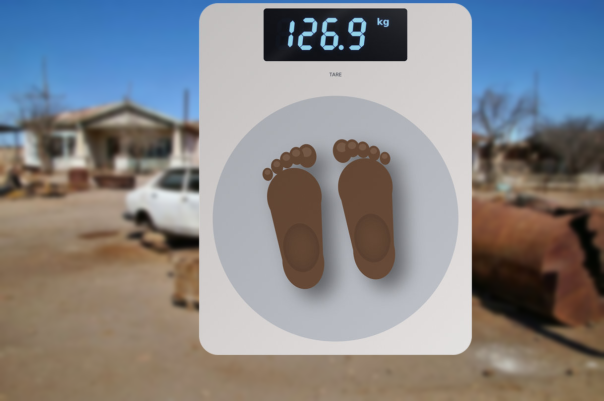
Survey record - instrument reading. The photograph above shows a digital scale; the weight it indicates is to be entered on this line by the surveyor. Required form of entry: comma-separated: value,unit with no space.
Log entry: 126.9,kg
